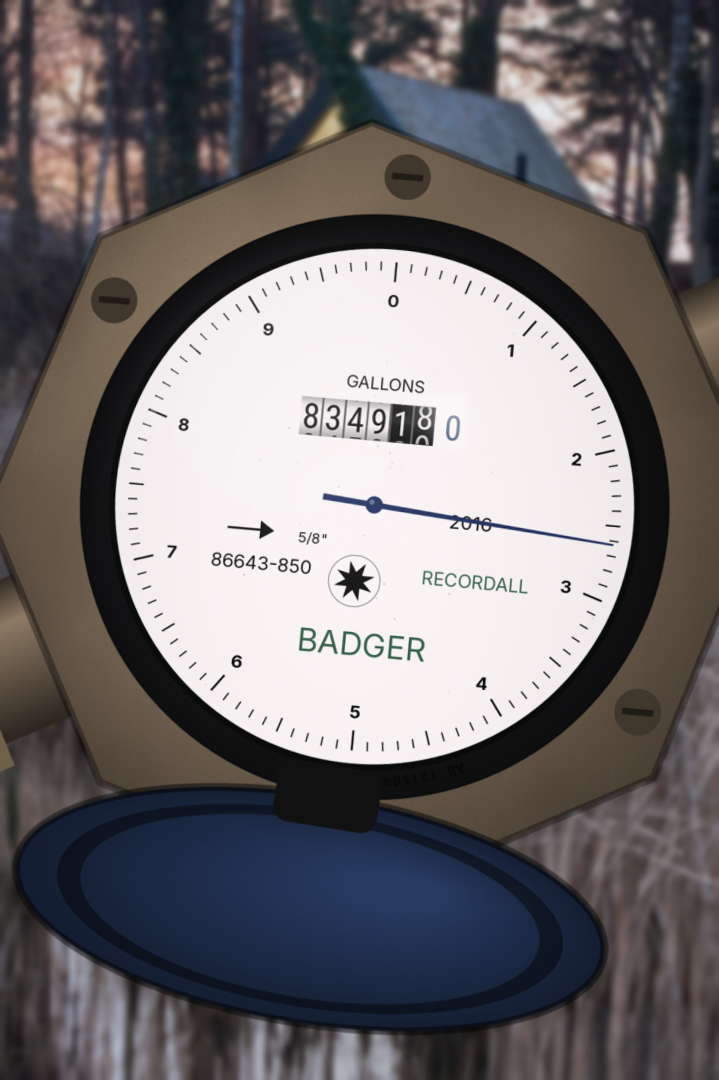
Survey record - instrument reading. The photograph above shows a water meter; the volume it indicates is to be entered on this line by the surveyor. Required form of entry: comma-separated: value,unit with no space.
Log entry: 8349182.6,gal
